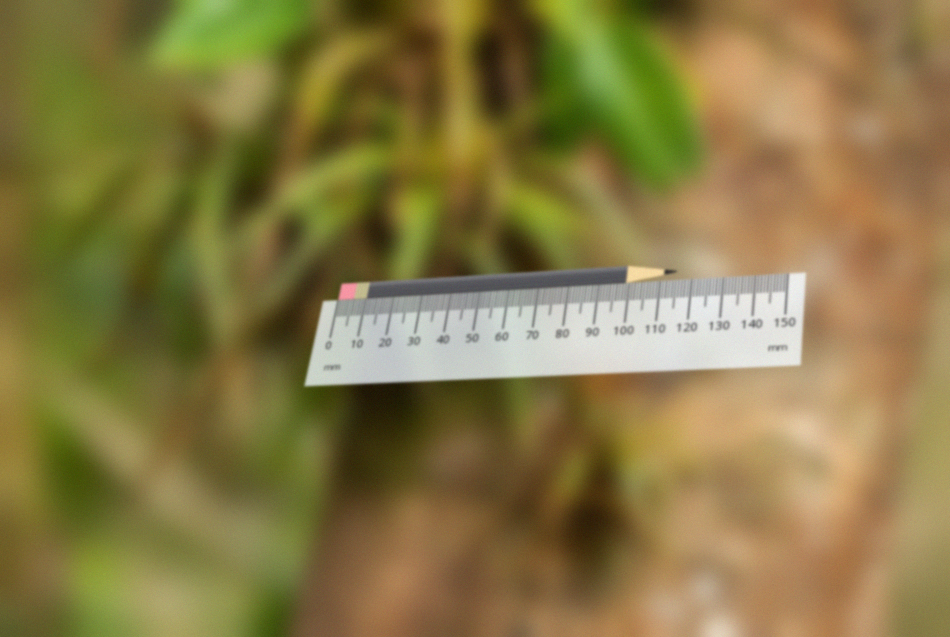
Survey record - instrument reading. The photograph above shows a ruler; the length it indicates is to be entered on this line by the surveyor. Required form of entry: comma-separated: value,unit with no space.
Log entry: 115,mm
